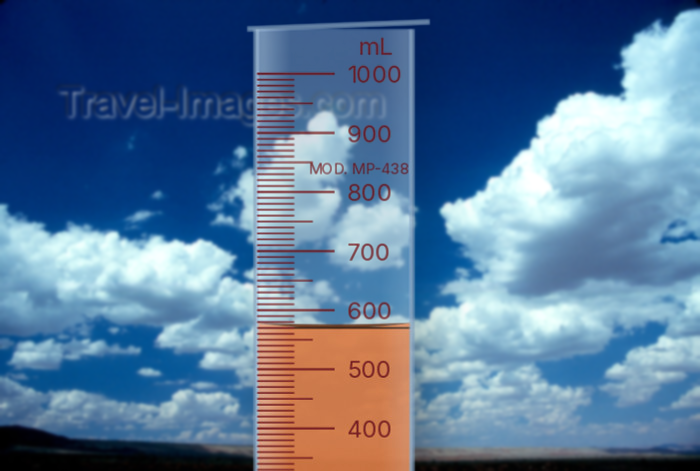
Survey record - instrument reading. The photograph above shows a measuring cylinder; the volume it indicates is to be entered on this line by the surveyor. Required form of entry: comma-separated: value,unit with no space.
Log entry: 570,mL
